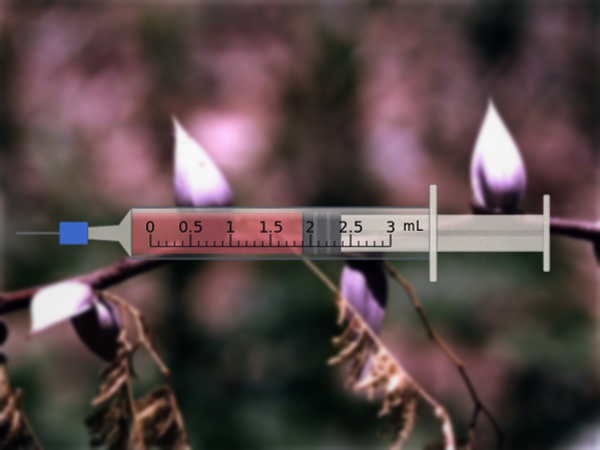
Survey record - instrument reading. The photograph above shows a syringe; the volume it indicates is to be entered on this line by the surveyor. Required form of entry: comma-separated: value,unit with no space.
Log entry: 1.9,mL
